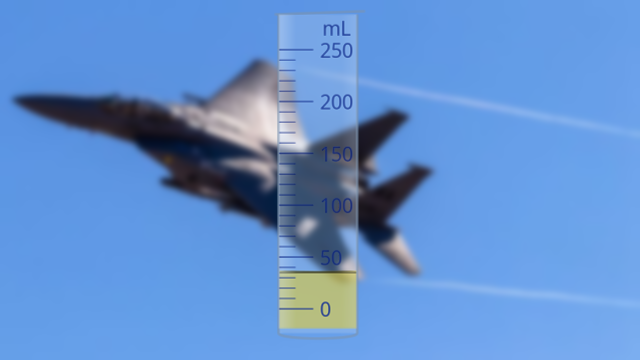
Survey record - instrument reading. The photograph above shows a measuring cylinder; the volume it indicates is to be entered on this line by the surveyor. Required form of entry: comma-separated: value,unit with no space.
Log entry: 35,mL
